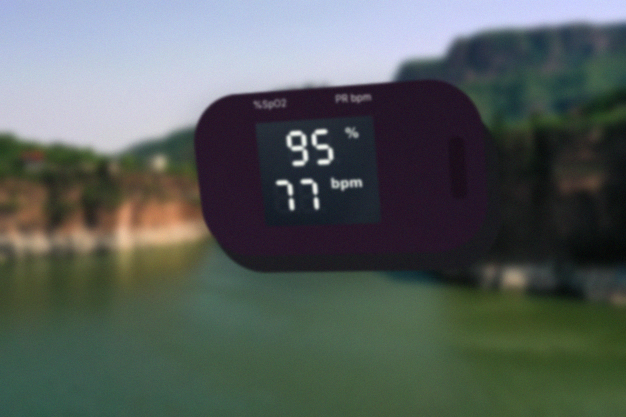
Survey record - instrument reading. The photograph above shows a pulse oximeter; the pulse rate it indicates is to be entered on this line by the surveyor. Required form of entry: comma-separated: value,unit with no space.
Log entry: 77,bpm
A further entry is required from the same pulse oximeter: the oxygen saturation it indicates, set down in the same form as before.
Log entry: 95,%
